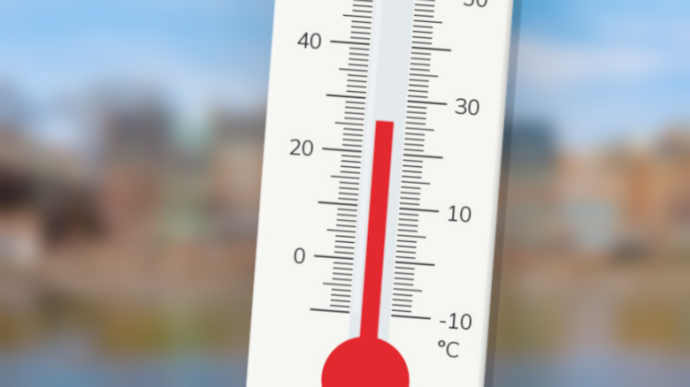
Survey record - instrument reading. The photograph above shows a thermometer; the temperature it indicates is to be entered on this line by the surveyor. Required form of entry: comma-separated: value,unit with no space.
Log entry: 26,°C
